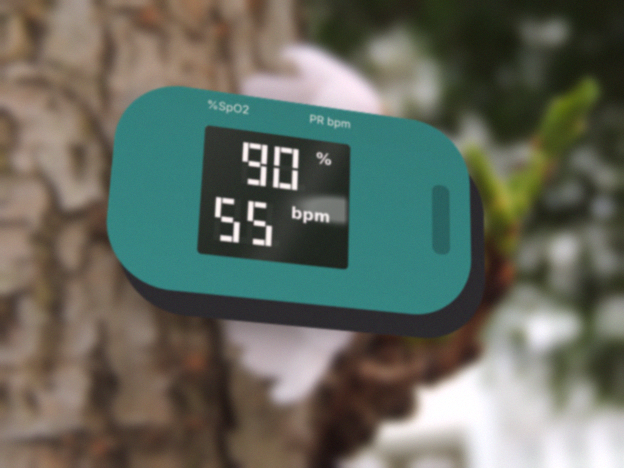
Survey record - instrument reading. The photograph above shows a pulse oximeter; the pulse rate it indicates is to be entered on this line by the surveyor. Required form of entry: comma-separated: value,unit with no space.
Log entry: 55,bpm
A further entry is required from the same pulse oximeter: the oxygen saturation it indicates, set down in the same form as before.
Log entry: 90,%
